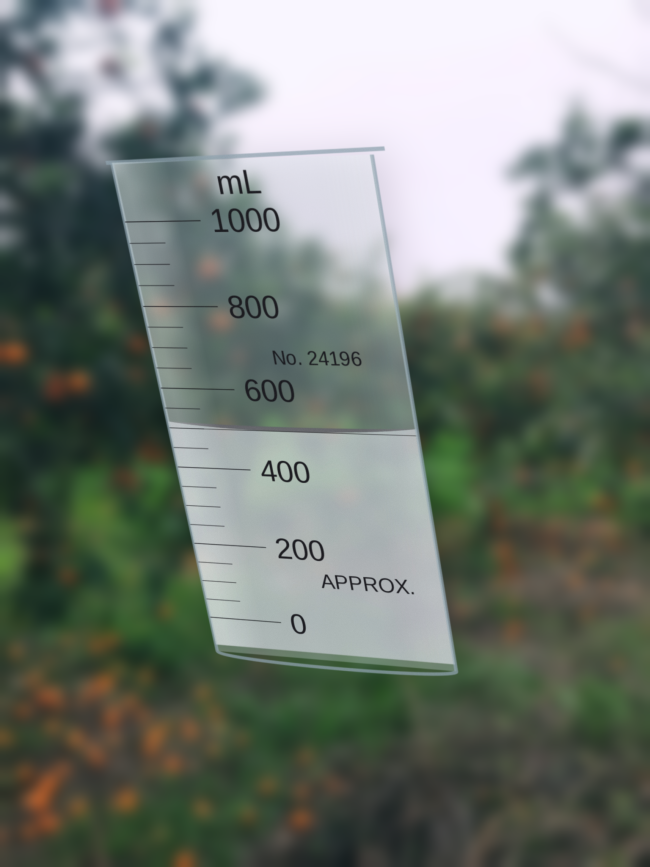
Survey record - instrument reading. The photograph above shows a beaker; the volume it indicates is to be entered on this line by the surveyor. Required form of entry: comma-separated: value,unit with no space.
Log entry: 500,mL
